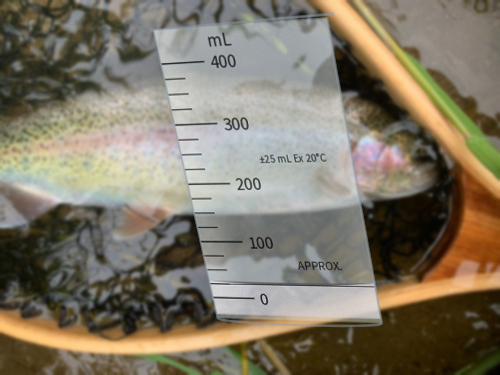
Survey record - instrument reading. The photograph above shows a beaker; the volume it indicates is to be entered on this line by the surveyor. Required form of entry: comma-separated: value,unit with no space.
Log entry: 25,mL
